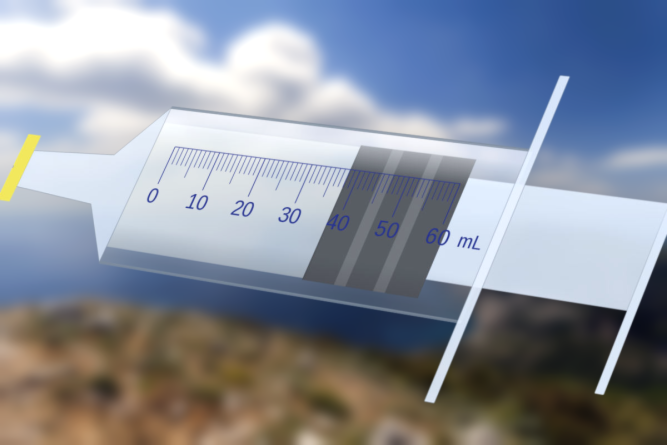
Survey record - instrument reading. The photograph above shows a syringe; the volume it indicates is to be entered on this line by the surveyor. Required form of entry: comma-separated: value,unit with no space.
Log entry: 38,mL
